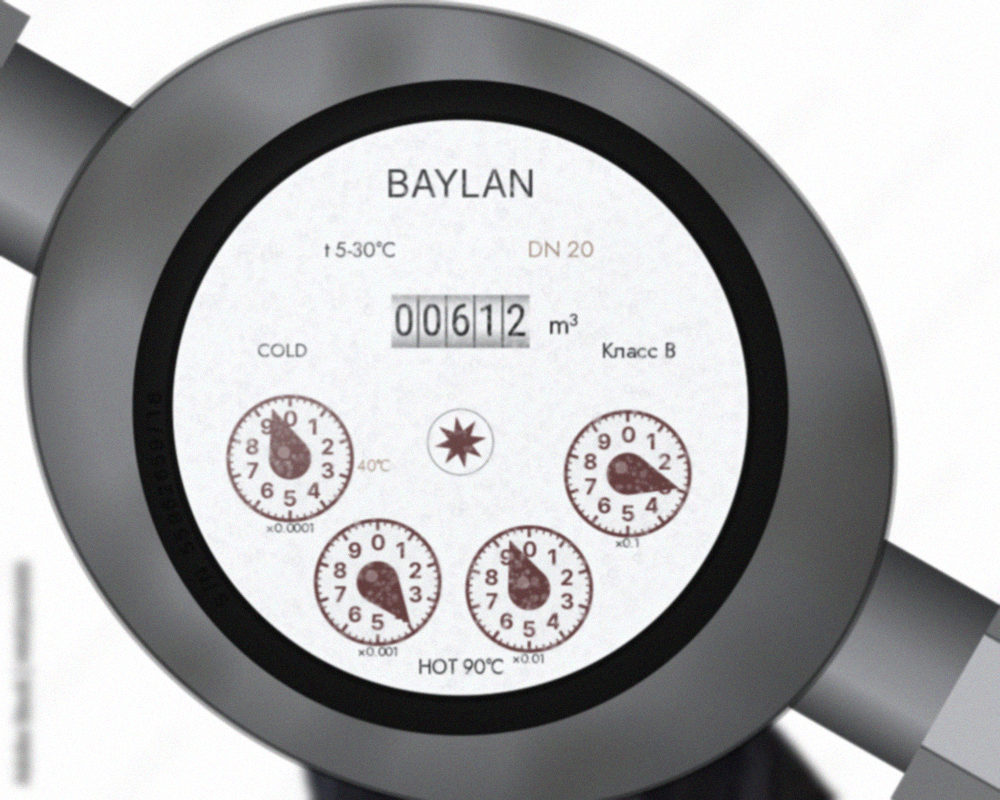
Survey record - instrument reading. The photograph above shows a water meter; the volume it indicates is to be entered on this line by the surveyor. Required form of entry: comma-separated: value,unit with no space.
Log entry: 612.2939,m³
